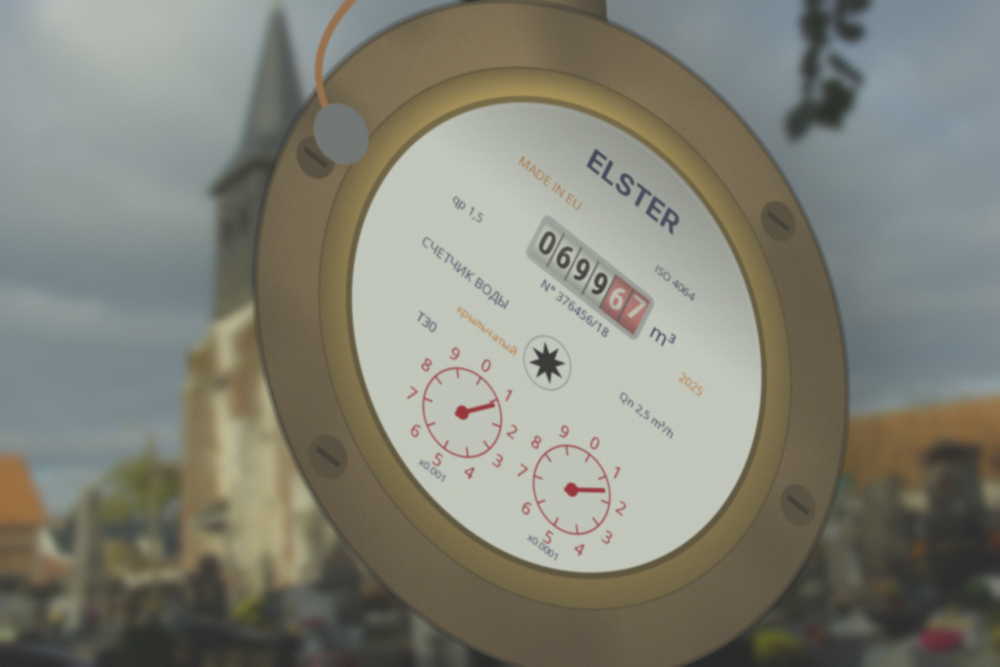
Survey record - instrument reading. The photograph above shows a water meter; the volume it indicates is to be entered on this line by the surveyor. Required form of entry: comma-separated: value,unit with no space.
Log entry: 699.6711,m³
